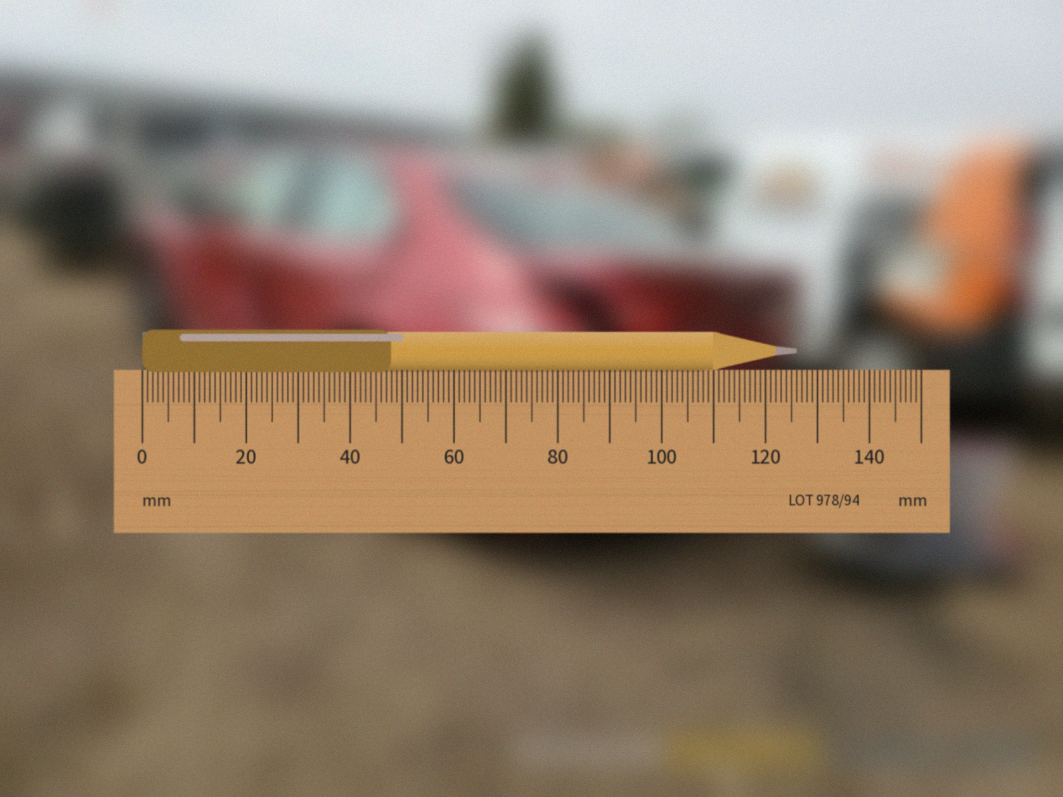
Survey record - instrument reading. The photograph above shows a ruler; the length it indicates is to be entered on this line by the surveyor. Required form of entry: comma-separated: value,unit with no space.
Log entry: 126,mm
